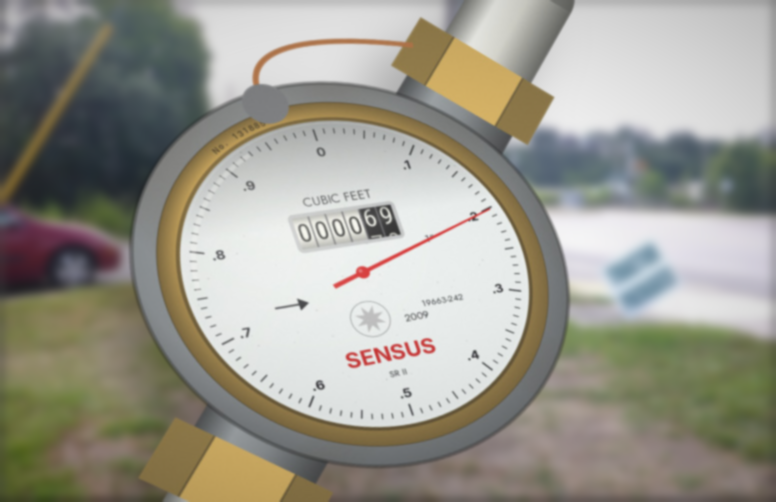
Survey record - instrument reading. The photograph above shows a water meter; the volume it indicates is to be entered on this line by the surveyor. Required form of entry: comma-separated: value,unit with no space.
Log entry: 69.20,ft³
